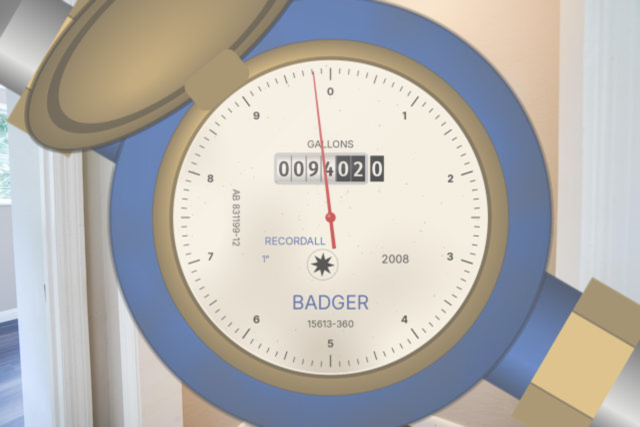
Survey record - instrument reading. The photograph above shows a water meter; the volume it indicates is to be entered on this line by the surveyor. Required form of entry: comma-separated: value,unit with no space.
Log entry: 94019.8,gal
